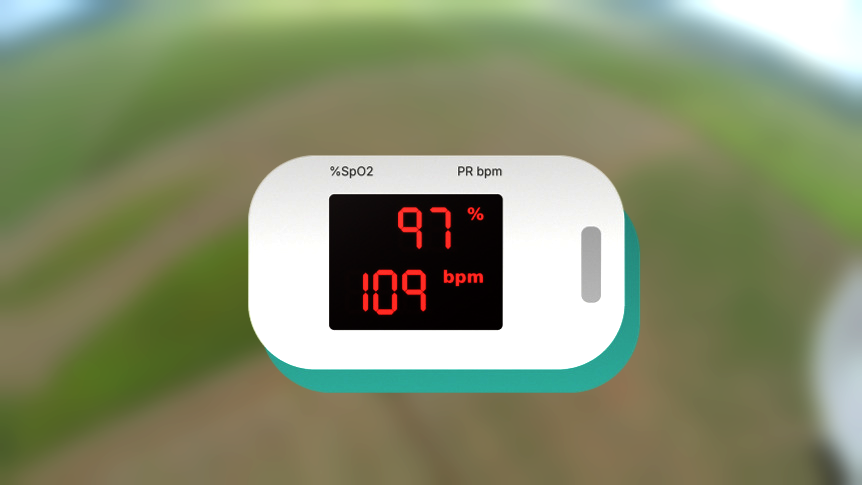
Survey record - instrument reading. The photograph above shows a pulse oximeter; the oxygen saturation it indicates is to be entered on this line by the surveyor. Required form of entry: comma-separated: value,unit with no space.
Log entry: 97,%
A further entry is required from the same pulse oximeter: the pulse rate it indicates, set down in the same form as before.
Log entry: 109,bpm
